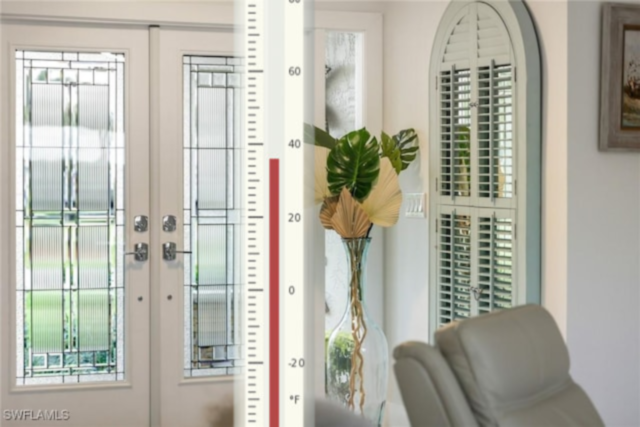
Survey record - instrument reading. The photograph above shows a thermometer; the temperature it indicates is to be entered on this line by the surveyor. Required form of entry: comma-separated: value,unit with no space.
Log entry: 36,°F
